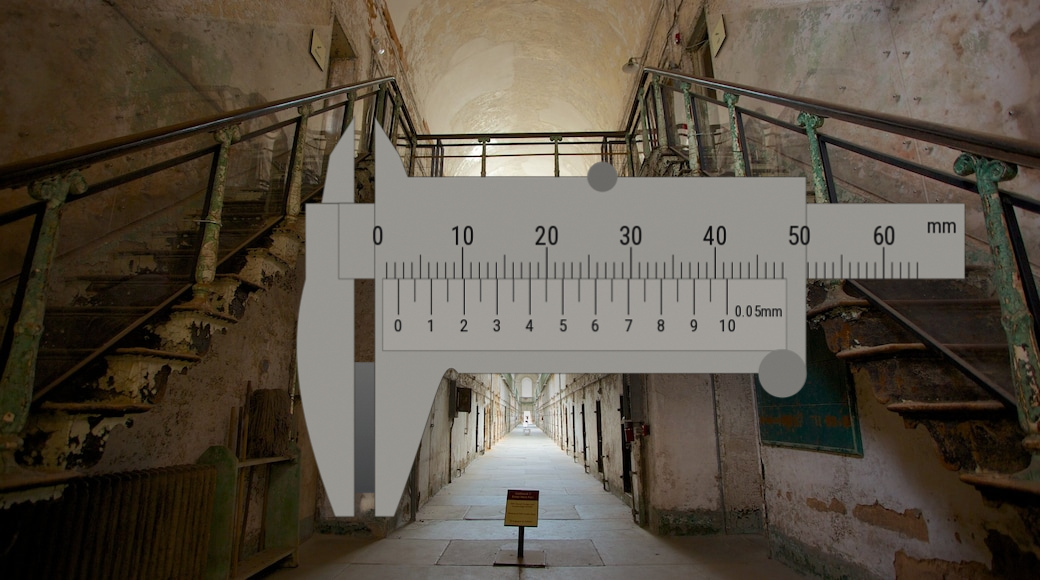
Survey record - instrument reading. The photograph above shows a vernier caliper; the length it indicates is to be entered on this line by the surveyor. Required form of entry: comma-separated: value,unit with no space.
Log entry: 2.4,mm
